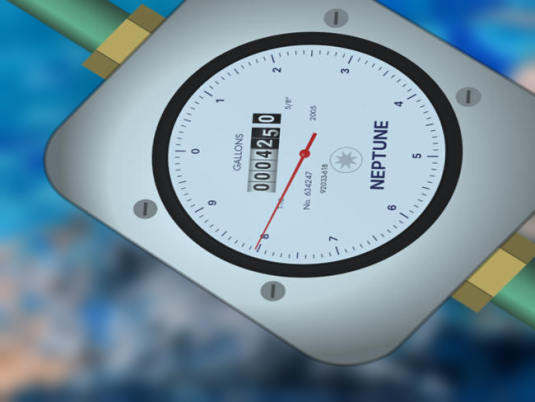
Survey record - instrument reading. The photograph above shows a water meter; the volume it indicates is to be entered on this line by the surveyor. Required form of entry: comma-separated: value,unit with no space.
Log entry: 4248.0,gal
